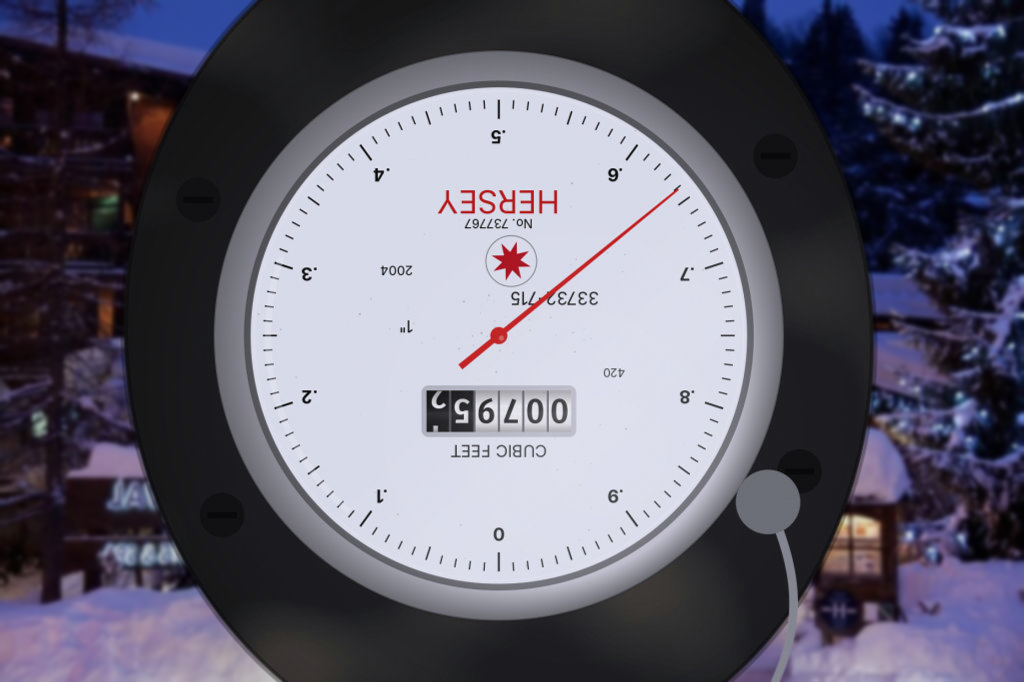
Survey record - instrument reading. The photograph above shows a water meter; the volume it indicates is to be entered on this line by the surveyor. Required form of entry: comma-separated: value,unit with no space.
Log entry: 7951.64,ft³
